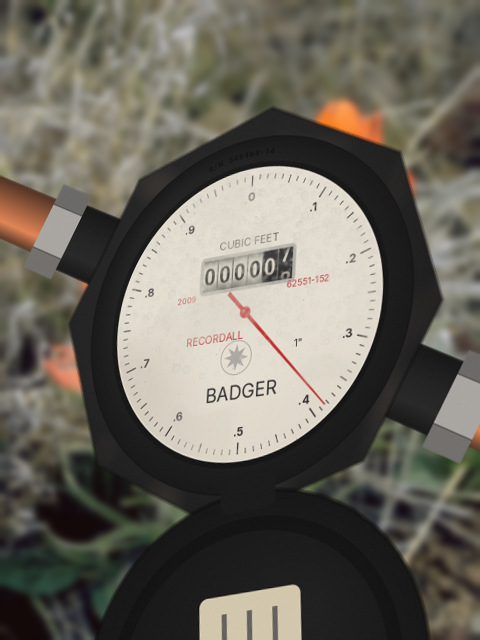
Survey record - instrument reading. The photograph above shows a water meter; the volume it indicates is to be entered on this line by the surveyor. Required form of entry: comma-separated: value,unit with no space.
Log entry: 7.38,ft³
